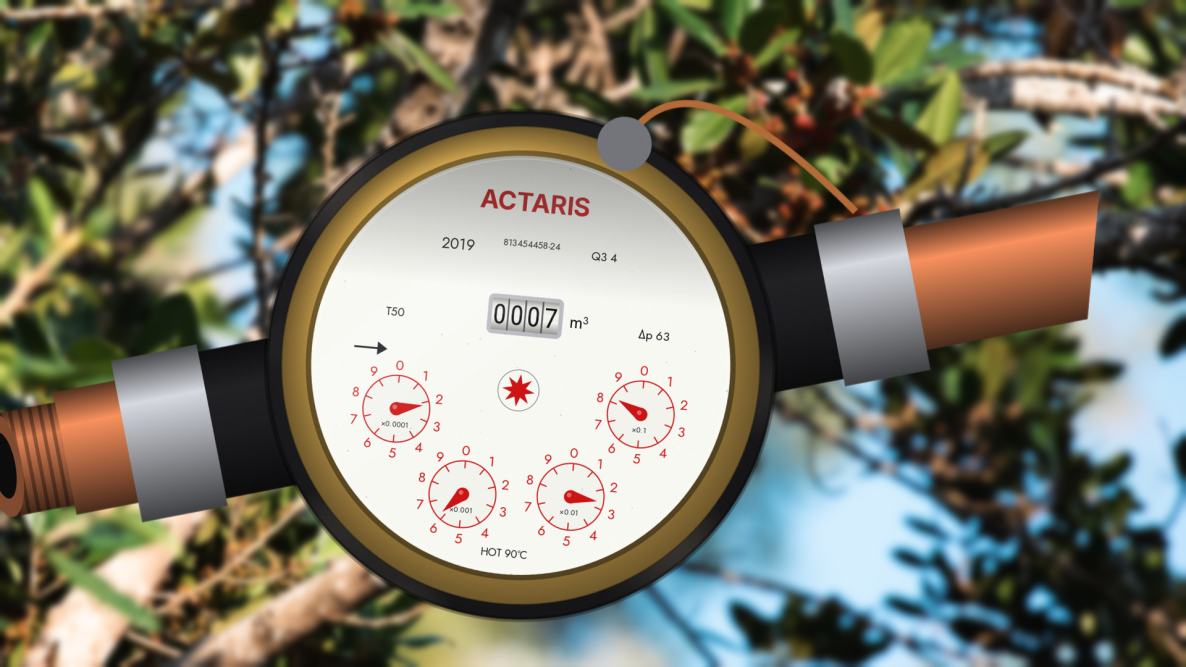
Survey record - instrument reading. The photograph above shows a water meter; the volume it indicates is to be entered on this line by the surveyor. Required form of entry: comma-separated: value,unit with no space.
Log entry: 7.8262,m³
